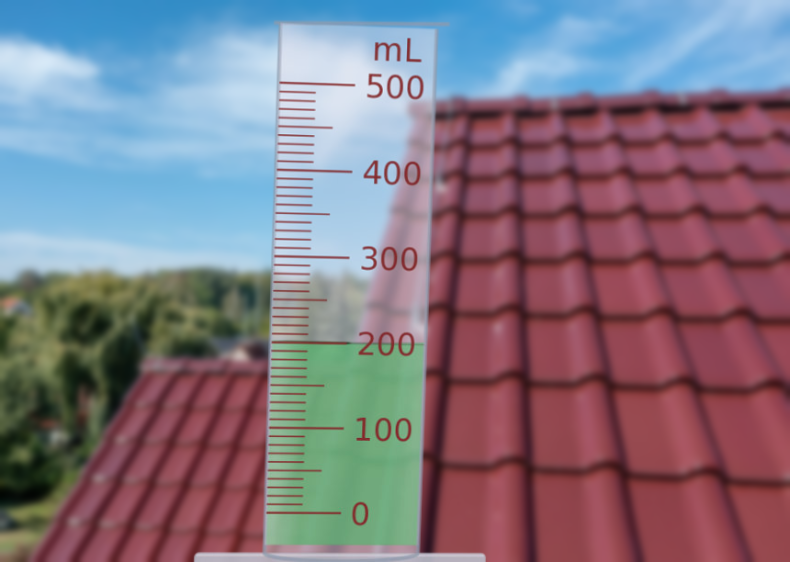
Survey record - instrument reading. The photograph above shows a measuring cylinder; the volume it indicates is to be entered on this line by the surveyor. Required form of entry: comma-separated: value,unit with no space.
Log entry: 200,mL
